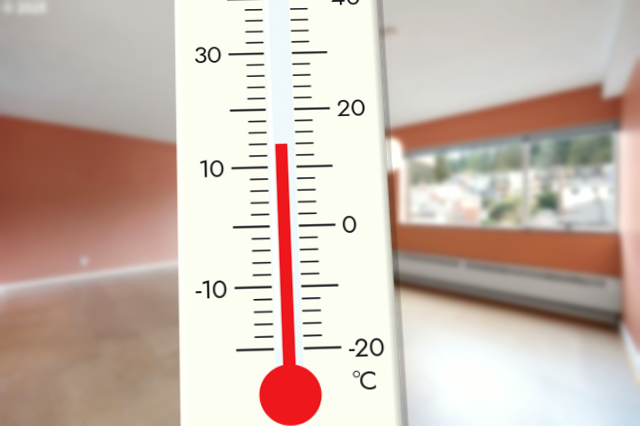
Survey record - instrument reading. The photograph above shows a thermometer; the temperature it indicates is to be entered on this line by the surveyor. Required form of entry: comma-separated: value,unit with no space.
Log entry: 14,°C
